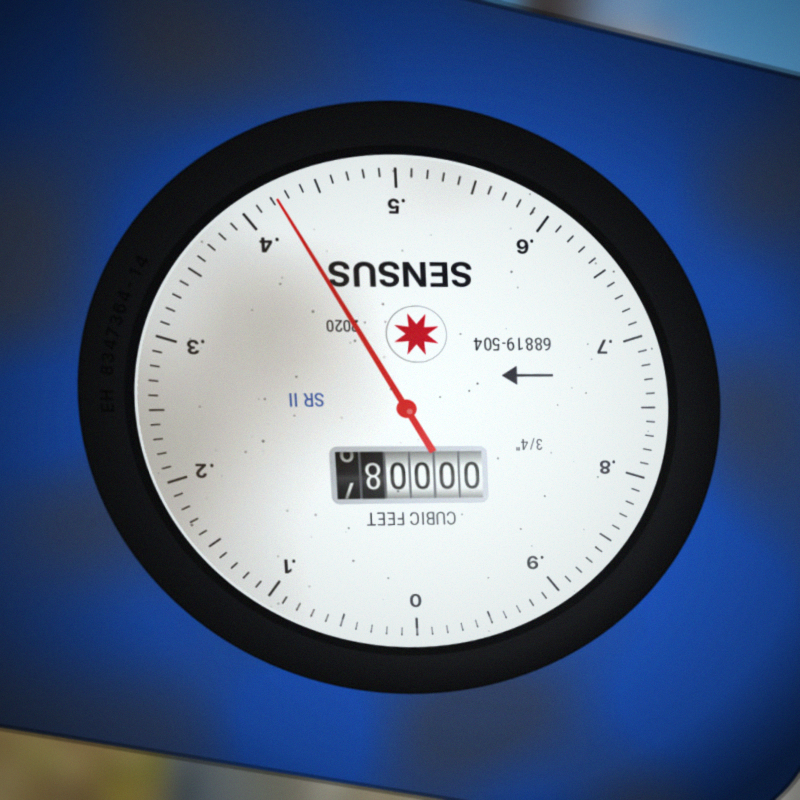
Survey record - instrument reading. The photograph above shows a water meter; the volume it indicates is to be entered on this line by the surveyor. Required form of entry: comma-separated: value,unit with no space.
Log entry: 87.42,ft³
